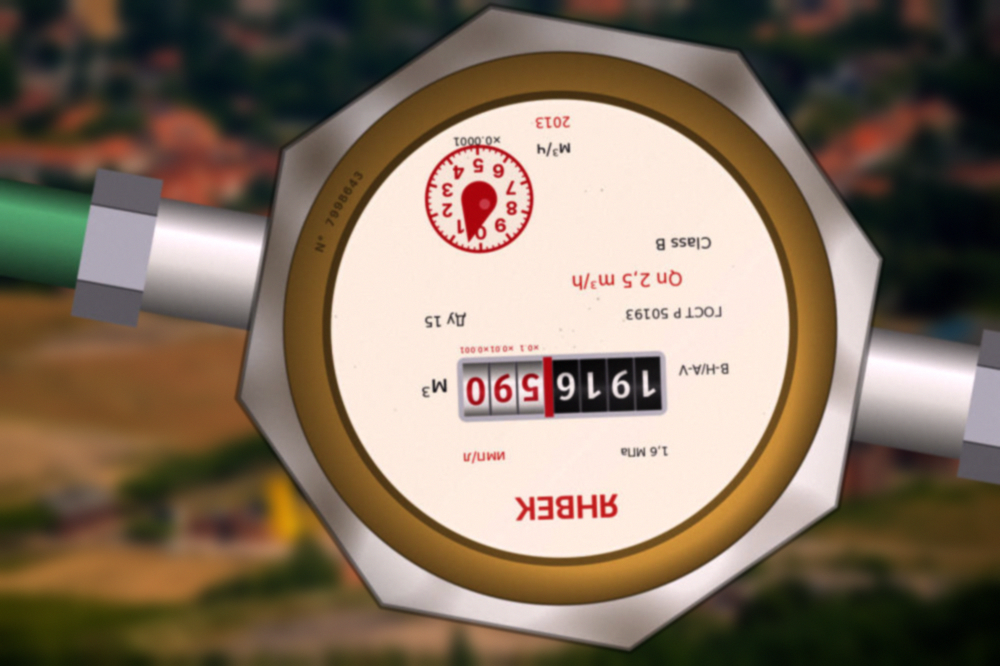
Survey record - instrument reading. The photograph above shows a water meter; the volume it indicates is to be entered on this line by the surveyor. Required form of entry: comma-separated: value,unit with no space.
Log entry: 1916.5900,m³
